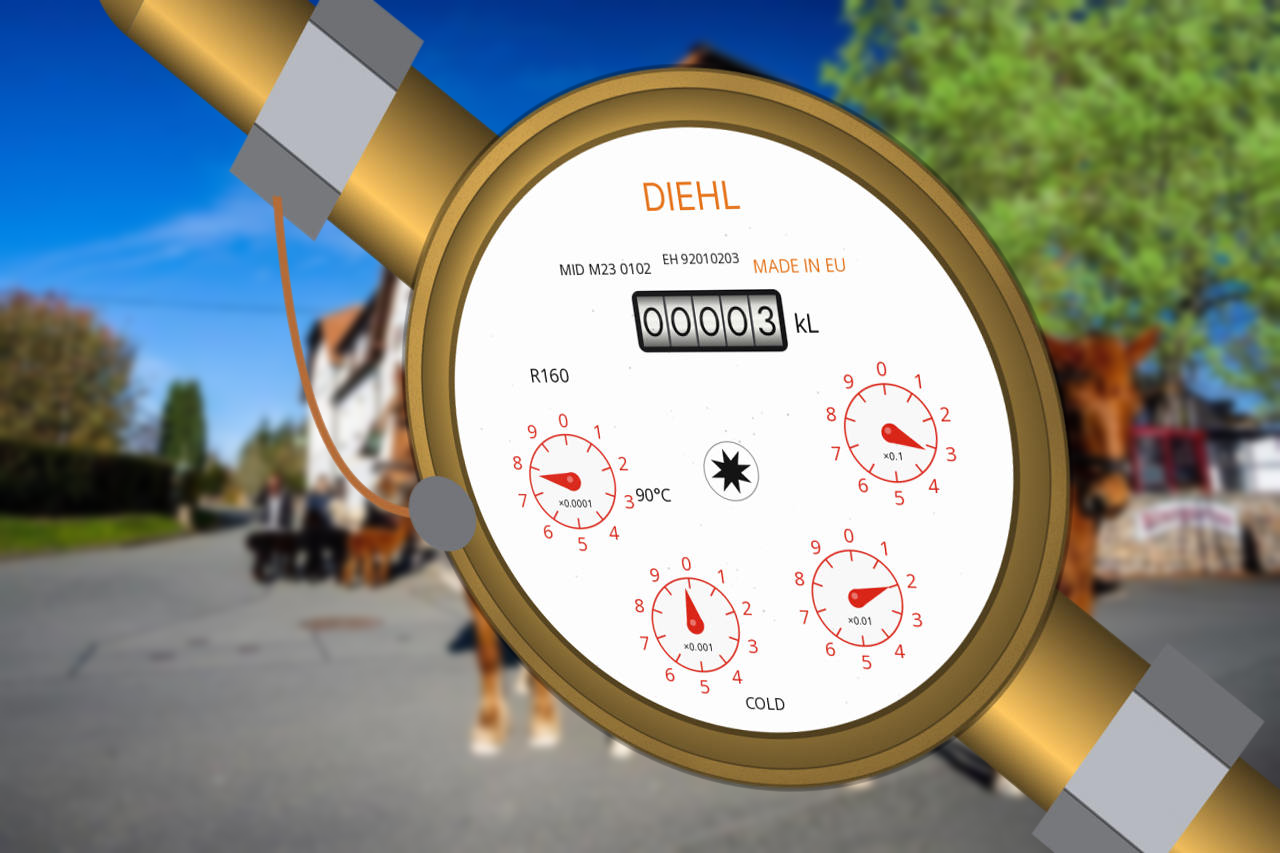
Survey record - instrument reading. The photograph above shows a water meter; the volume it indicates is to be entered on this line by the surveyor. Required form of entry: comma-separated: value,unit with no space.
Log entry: 3.3197,kL
